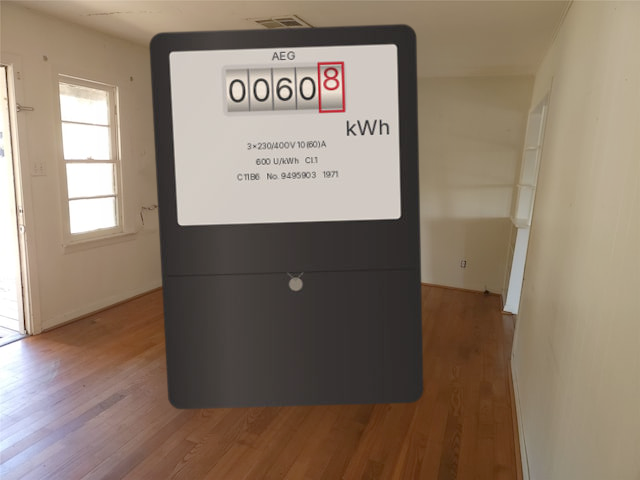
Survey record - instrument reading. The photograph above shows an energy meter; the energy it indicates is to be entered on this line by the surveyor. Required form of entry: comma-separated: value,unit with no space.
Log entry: 60.8,kWh
